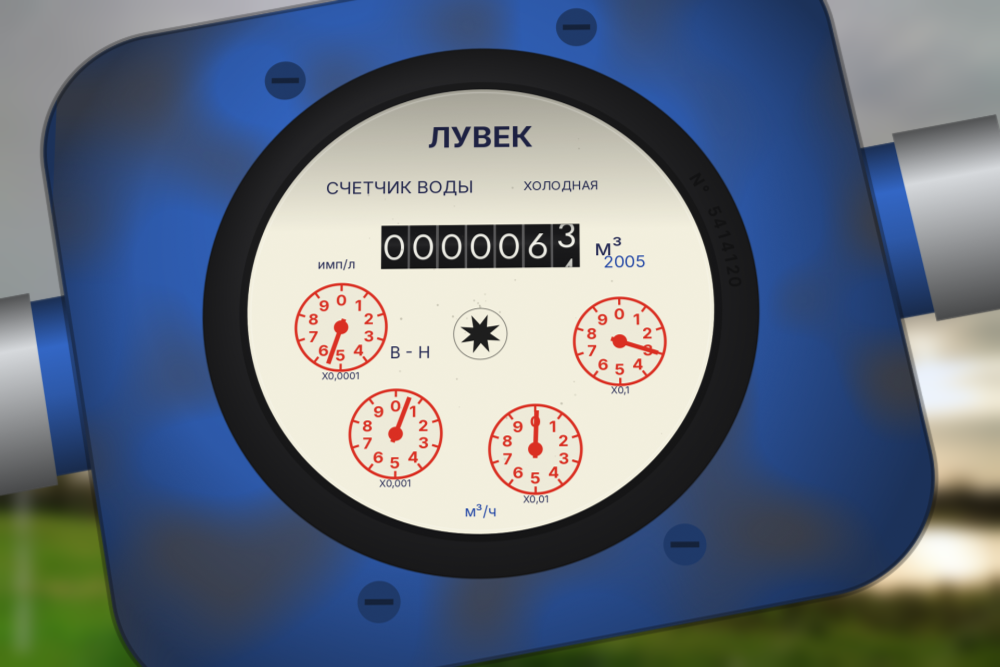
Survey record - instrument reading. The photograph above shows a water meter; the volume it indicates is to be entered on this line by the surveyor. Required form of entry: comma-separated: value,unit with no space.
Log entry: 63.3005,m³
